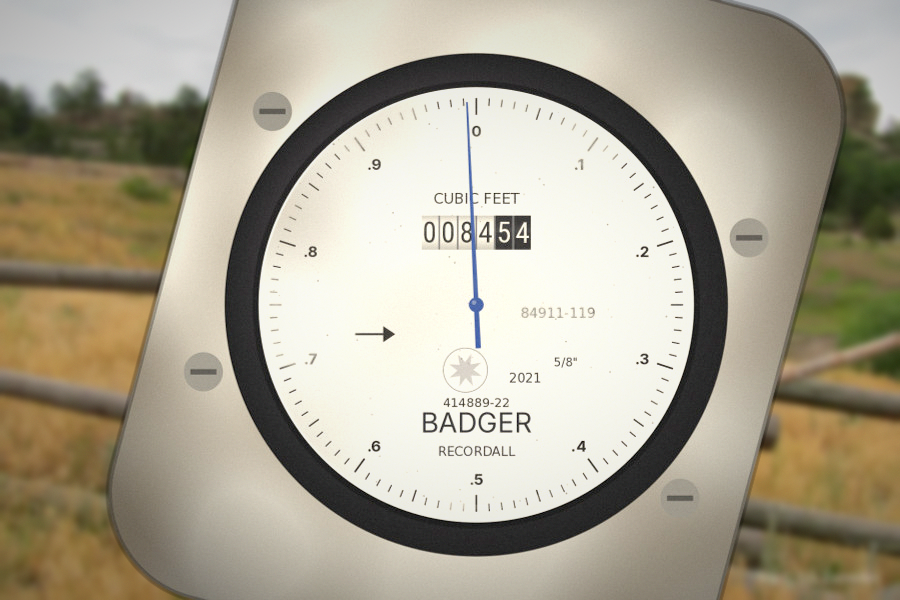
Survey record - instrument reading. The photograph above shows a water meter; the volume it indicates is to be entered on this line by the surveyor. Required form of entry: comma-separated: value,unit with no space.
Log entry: 8453.99,ft³
